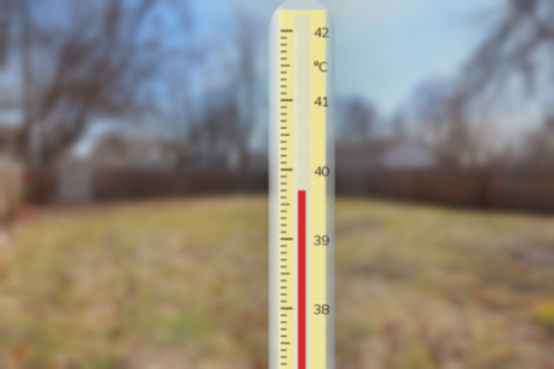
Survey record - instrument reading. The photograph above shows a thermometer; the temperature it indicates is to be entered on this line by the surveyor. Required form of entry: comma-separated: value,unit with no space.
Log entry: 39.7,°C
